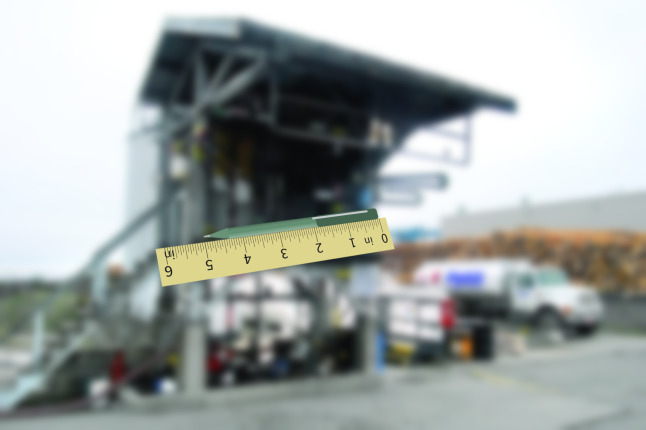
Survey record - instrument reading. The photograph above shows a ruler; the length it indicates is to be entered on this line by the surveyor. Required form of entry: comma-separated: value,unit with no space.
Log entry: 5,in
